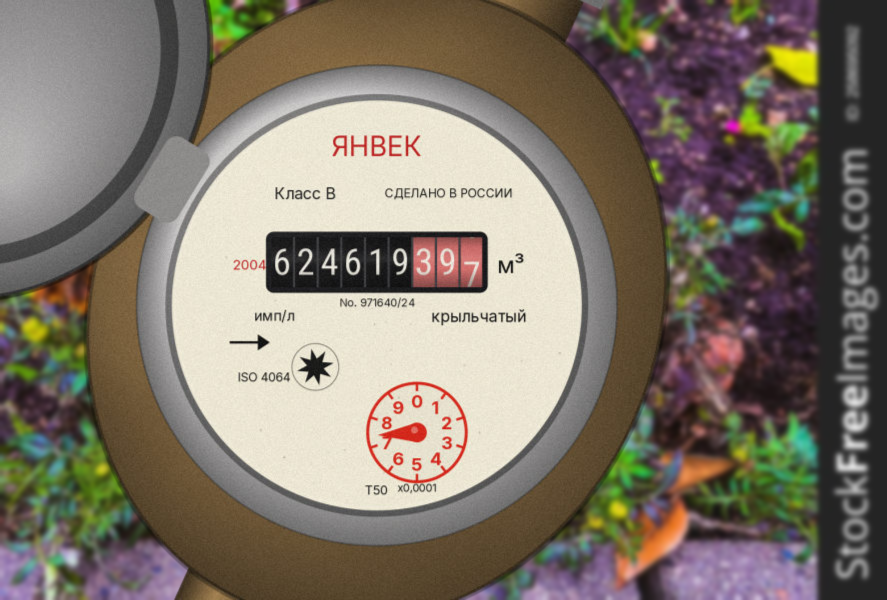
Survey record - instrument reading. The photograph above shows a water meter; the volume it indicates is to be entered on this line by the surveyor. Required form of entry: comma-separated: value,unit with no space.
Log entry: 624619.3967,m³
